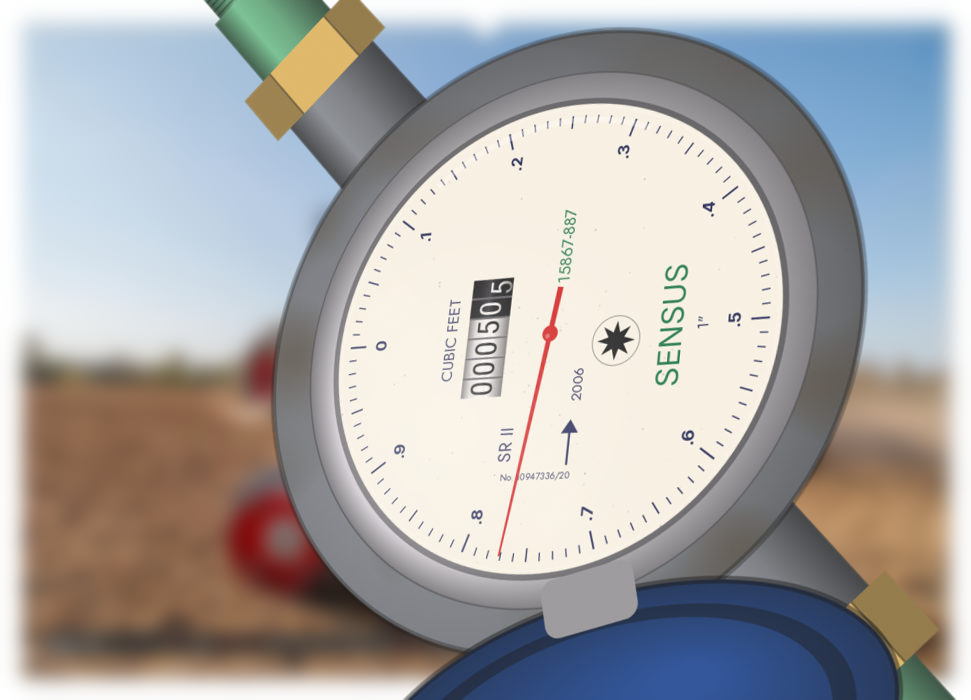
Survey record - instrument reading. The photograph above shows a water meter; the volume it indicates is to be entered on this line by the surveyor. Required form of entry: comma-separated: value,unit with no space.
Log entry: 504.77,ft³
